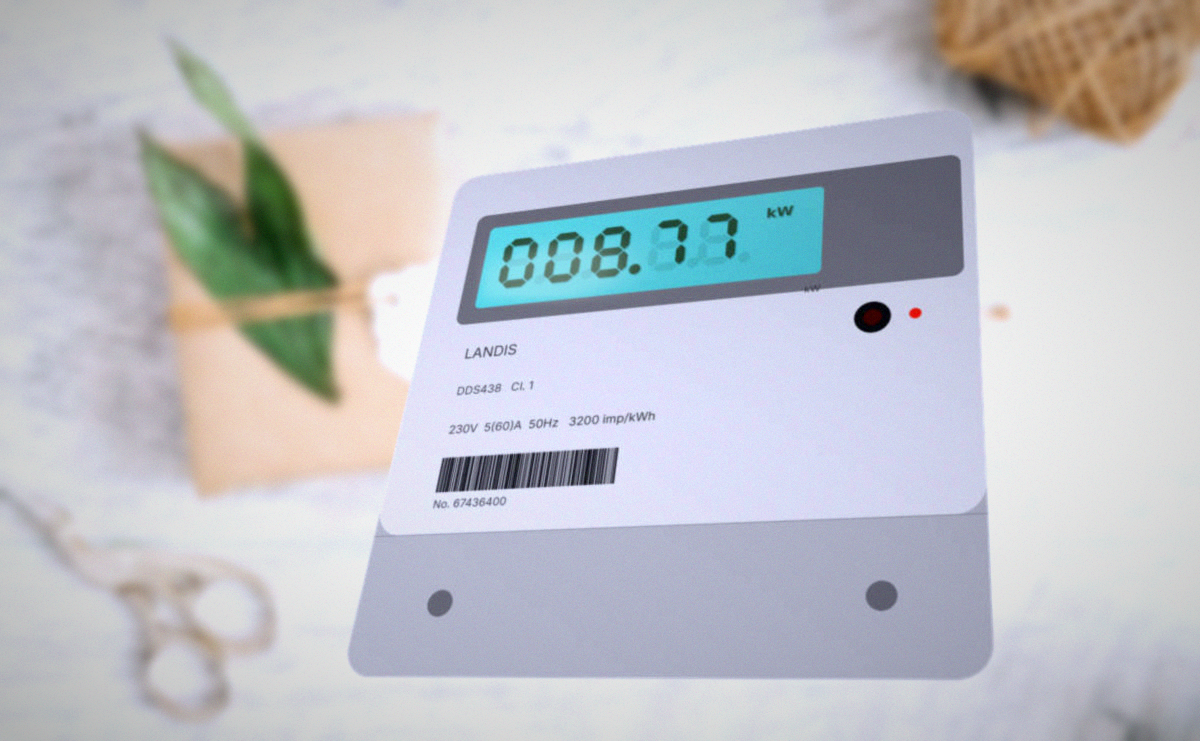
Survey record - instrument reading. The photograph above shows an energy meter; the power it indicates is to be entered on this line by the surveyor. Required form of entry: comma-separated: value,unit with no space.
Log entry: 8.77,kW
